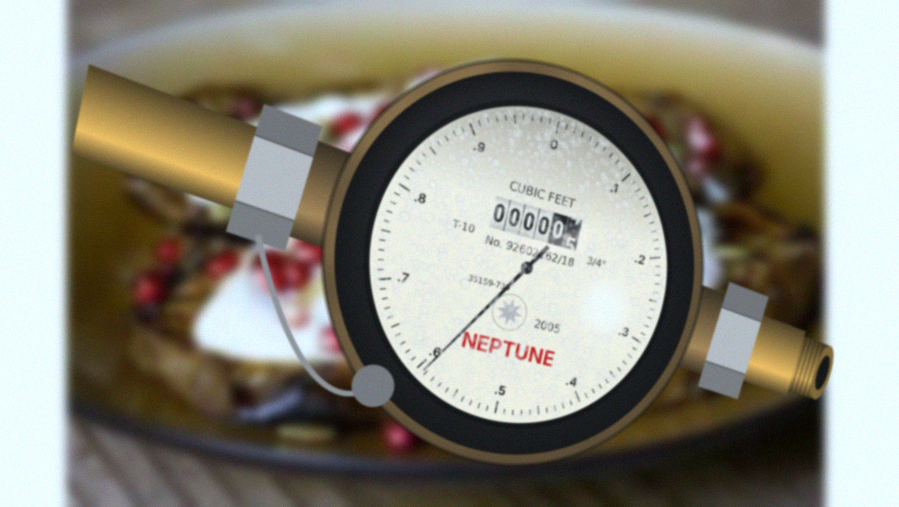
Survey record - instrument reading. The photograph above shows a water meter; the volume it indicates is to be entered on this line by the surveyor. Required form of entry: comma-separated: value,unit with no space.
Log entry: 4.59,ft³
